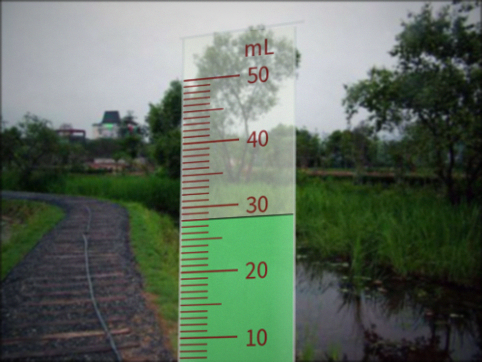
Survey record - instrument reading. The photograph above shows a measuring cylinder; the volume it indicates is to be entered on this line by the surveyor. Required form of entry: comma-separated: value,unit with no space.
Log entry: 28,mL
